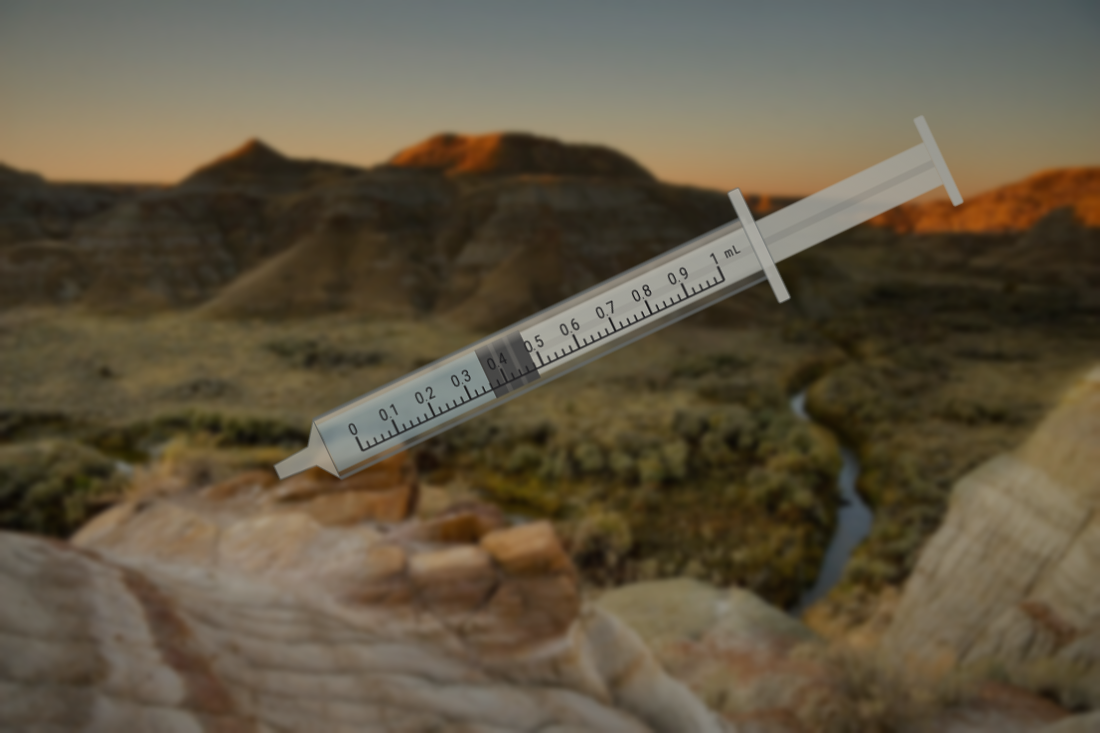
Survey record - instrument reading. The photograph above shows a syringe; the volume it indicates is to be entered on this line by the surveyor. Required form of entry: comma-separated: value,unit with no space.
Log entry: 0.36,mL
